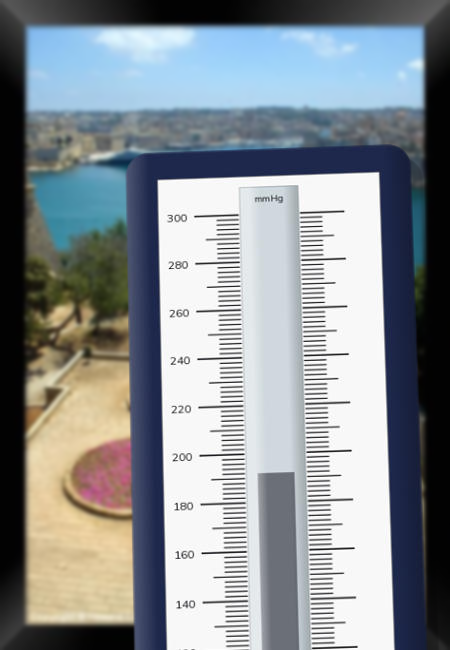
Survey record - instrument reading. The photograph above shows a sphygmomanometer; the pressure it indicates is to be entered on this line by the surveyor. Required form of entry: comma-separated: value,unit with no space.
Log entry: 192,mmHg
